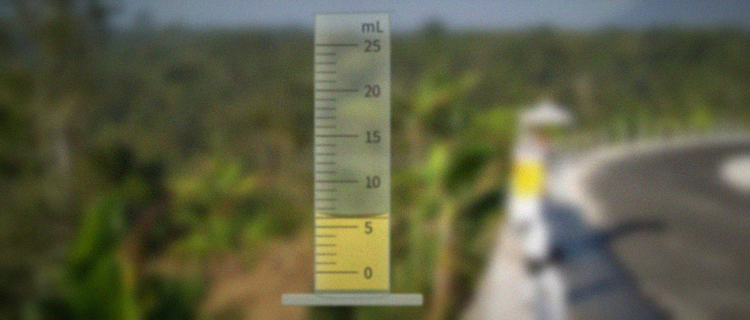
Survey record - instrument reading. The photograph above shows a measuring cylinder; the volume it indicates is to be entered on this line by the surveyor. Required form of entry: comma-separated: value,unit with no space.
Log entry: 6,mL
